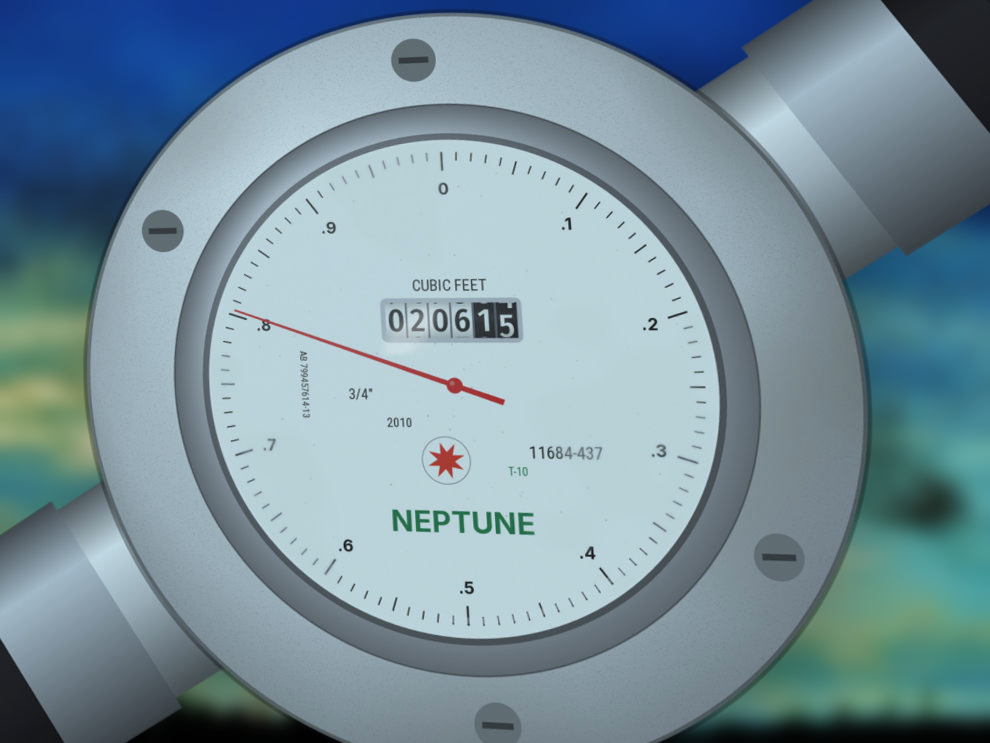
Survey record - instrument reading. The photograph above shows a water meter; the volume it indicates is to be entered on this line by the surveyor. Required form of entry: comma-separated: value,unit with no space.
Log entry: 20614.80,ft³
